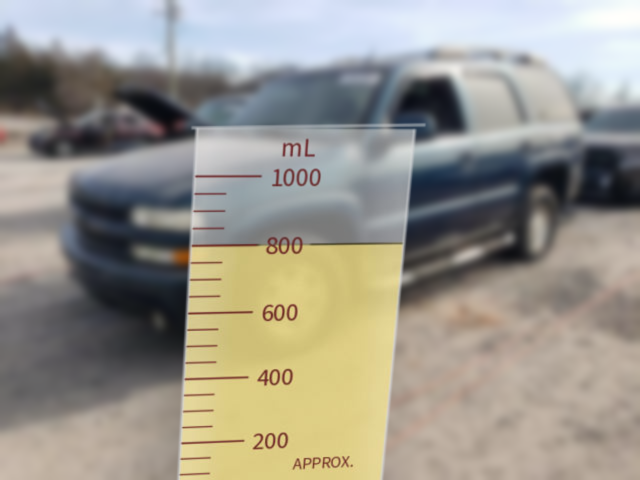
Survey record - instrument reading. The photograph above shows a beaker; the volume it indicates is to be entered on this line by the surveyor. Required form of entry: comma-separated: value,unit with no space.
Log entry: 800,mL
